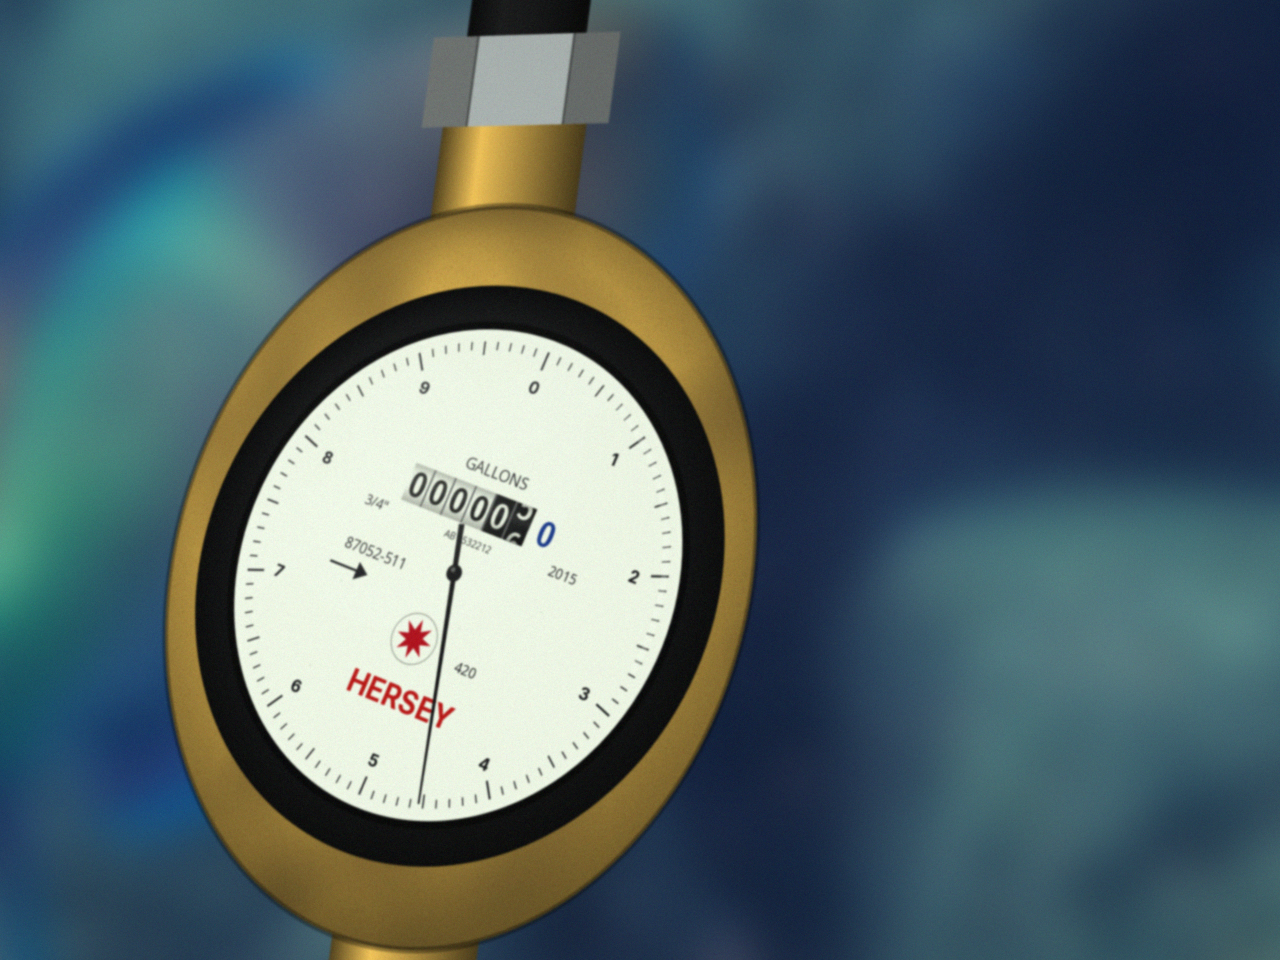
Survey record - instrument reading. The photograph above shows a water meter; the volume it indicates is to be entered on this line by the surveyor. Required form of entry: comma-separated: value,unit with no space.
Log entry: 54.5,gal
